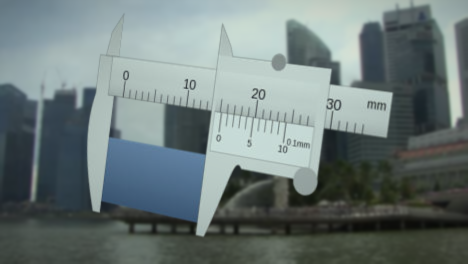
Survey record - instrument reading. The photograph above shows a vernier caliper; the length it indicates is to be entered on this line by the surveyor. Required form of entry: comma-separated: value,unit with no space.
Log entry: 15.2,mm
